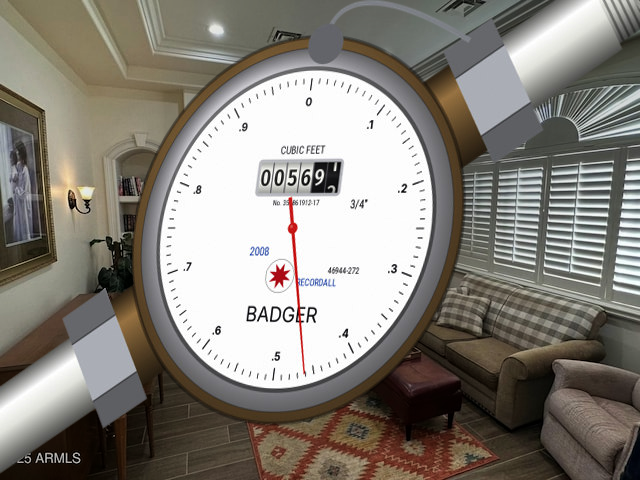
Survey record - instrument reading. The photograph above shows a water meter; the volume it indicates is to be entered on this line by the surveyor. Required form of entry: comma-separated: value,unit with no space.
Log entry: 5691.46,ft³
